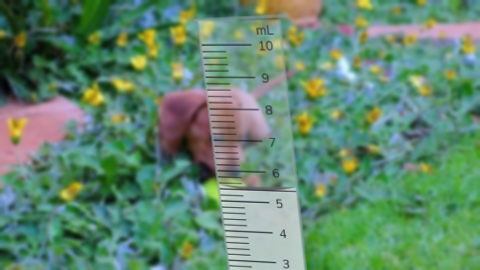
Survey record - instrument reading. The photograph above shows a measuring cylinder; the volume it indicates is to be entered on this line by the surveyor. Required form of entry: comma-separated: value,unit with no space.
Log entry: 5.4,mL
